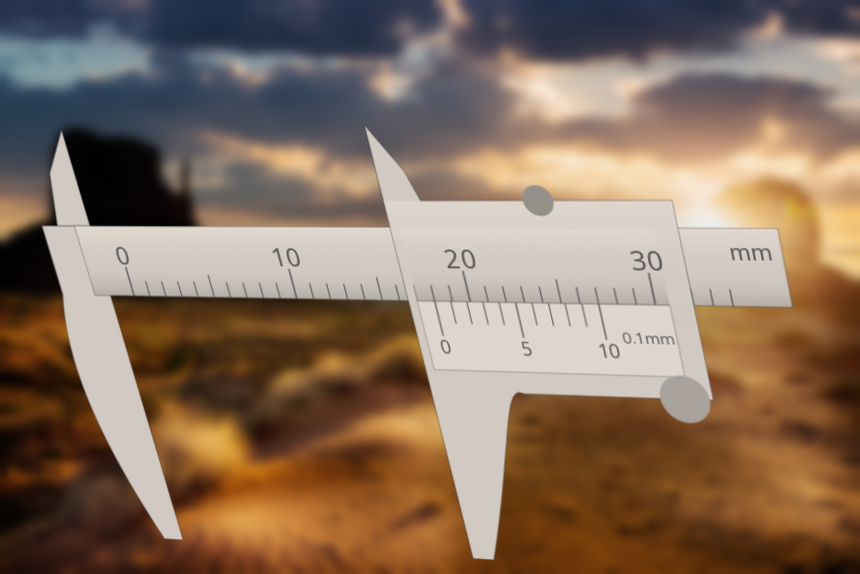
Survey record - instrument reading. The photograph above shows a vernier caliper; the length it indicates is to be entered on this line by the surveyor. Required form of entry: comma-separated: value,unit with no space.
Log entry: 18.0,mm
